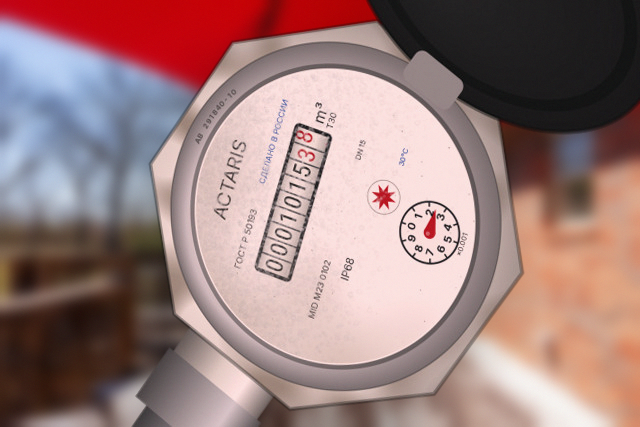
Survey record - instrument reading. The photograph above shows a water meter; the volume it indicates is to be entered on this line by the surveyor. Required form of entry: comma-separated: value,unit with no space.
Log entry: 1015.382,m³
